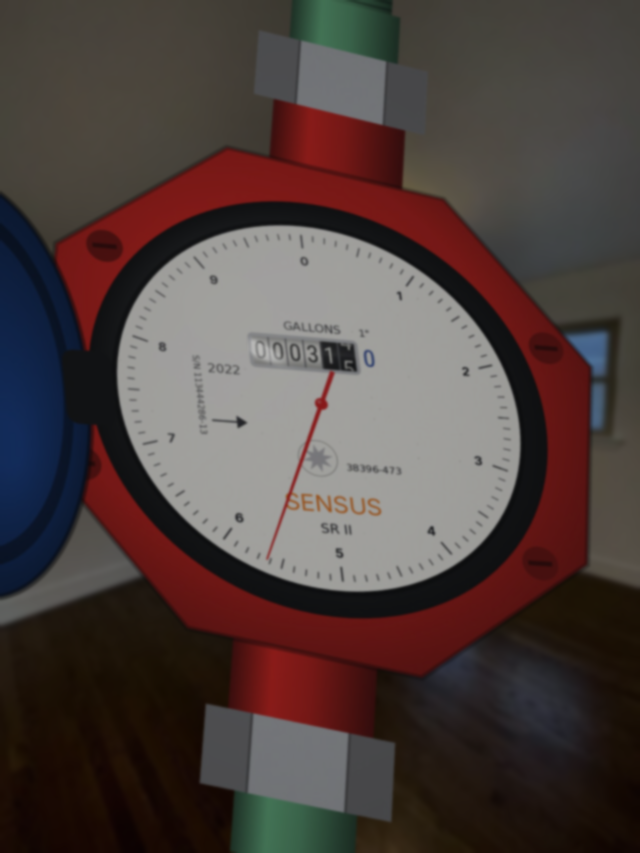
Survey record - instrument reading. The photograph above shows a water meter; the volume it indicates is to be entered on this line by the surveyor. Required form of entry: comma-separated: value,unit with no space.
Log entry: 3145.6,gal
